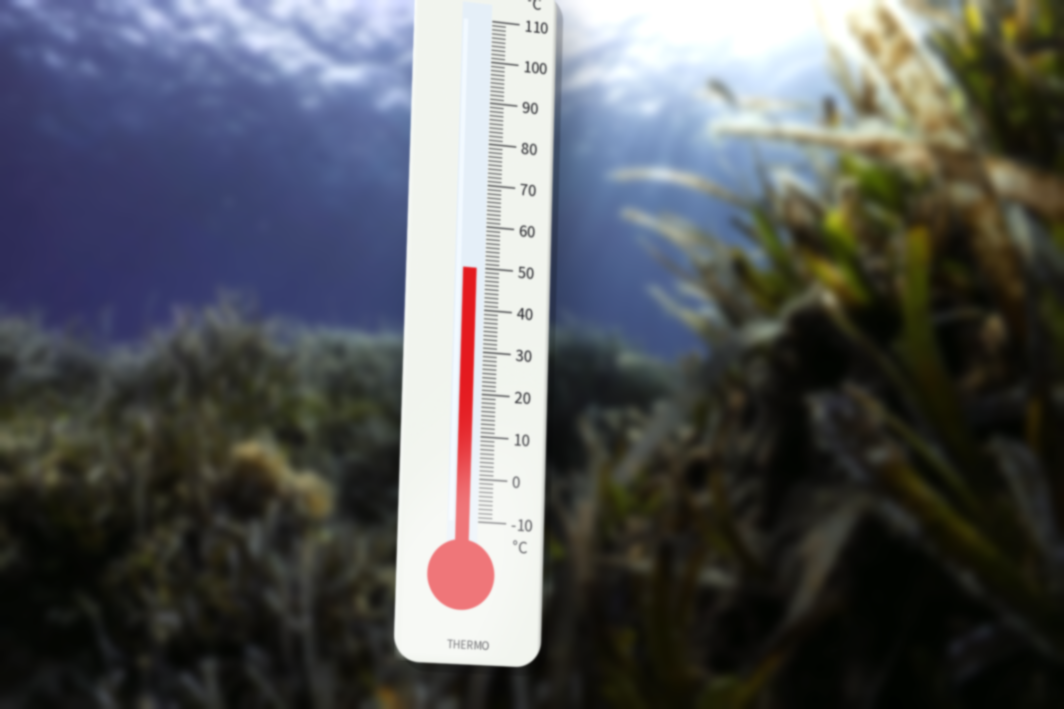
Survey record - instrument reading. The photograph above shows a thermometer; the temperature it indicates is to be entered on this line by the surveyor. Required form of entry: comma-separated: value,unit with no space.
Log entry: 50,°C
